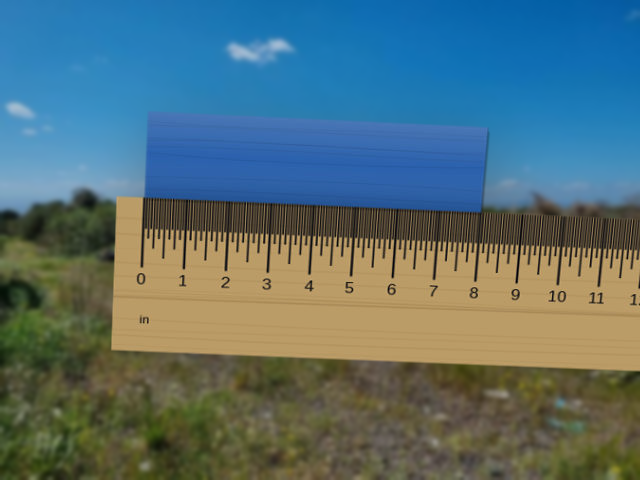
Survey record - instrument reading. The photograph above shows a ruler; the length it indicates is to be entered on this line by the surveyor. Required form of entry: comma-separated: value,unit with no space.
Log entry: 8,in
